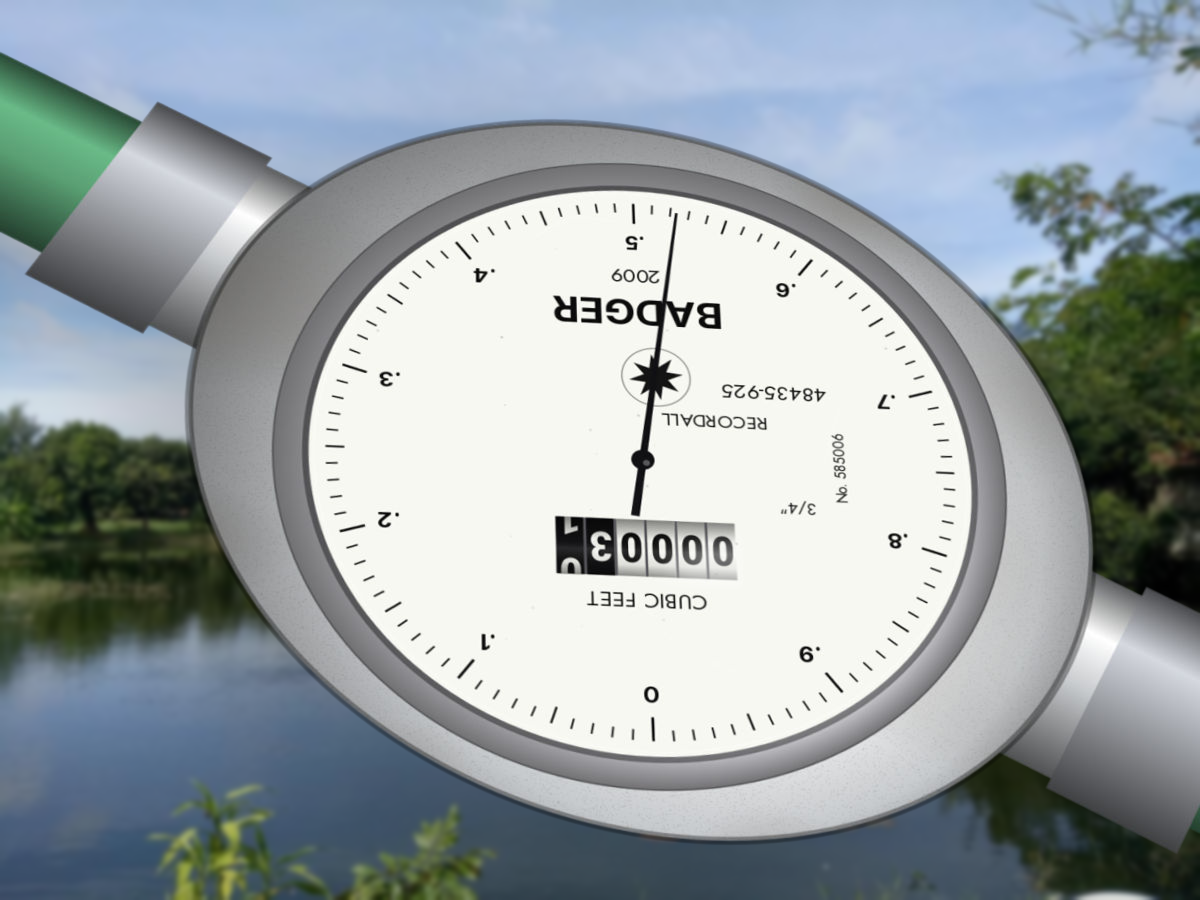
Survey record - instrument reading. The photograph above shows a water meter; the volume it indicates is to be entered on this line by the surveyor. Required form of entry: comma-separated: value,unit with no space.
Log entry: 30.52,ft³
